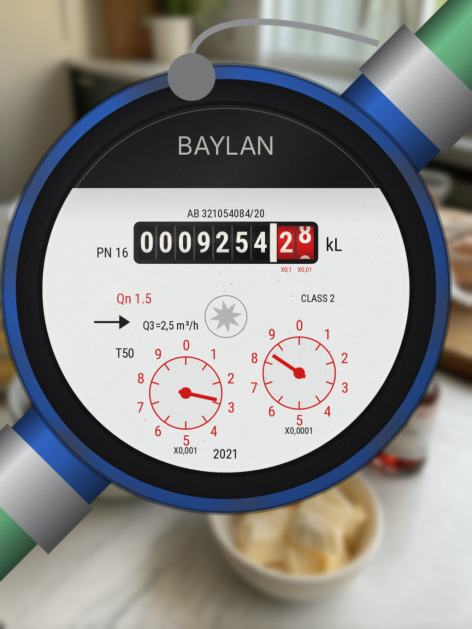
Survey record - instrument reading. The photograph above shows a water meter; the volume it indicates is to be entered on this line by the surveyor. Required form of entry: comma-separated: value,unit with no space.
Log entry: 9254.2828,kL
